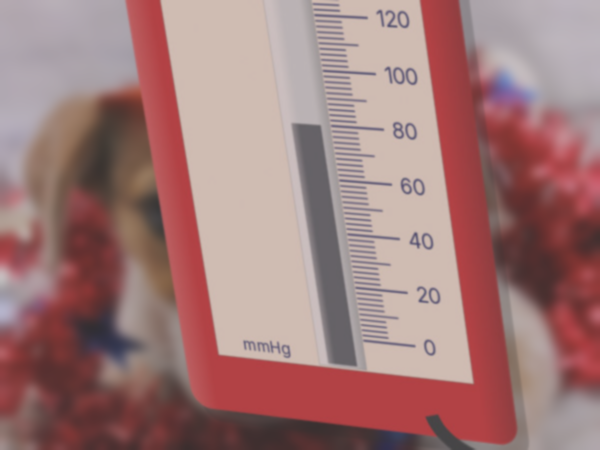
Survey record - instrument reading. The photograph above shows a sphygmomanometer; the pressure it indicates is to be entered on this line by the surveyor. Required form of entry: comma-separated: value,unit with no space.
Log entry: 80,mmHg
